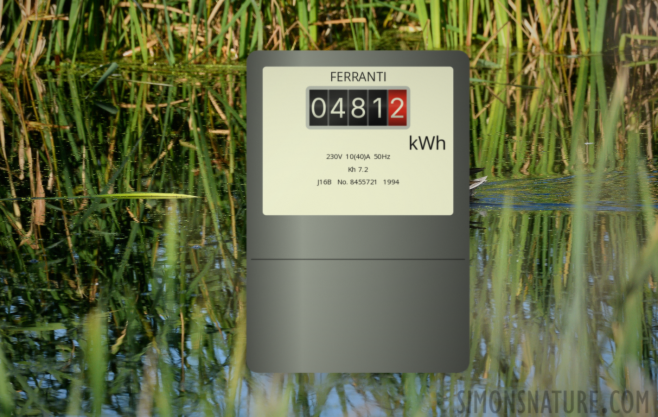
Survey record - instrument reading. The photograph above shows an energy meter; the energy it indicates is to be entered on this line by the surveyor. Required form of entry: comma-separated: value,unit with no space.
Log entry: 481.2,kWh
